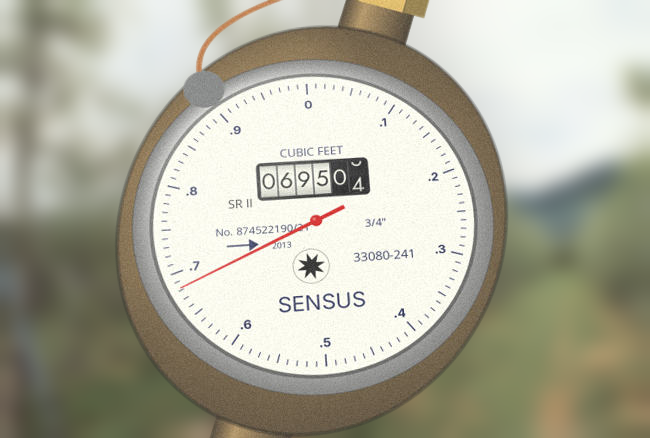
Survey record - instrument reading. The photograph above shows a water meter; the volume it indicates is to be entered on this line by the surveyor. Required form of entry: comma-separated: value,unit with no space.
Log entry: 69503.68,ft³
